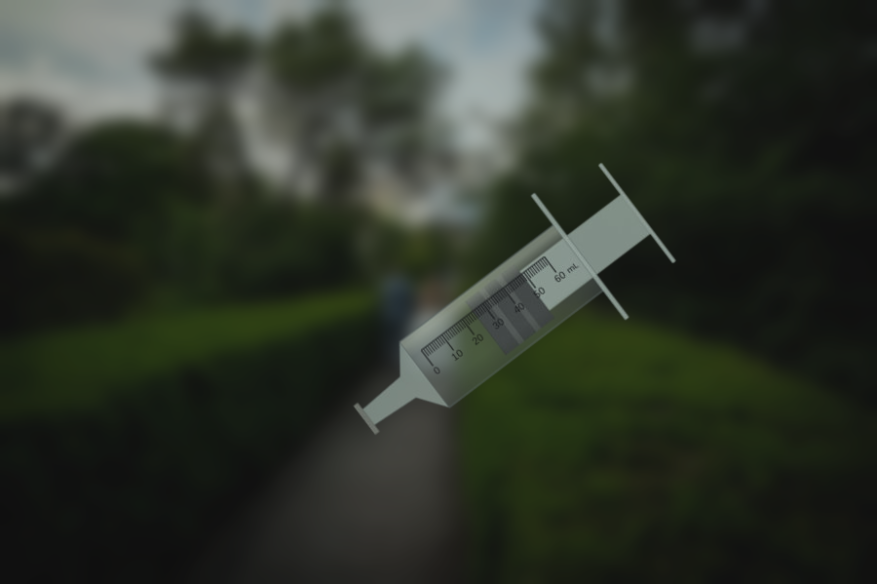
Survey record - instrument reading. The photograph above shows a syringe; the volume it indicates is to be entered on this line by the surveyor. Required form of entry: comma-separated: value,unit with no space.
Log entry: 25,mL
